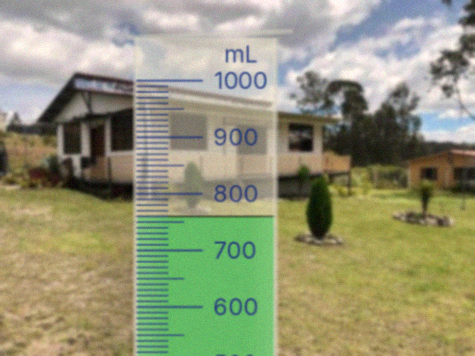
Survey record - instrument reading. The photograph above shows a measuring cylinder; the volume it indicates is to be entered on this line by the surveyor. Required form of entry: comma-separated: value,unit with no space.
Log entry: 760,mL
